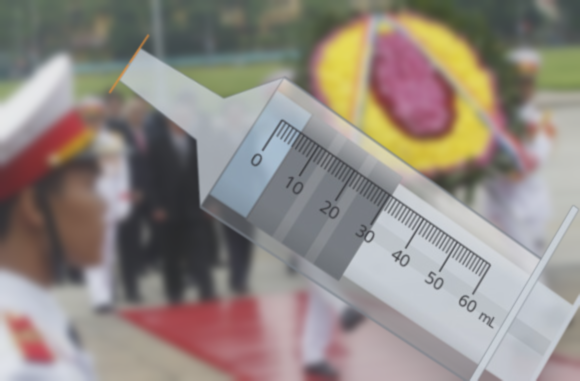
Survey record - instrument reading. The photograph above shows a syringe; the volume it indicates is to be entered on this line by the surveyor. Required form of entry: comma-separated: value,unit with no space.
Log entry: 5,mL
